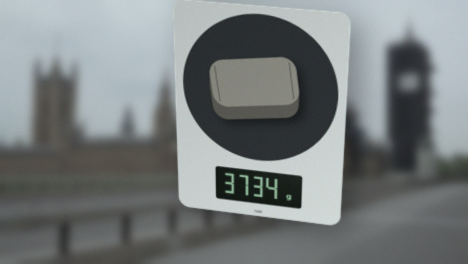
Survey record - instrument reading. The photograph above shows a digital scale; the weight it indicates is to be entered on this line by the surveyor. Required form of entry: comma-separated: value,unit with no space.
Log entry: 3734,g
